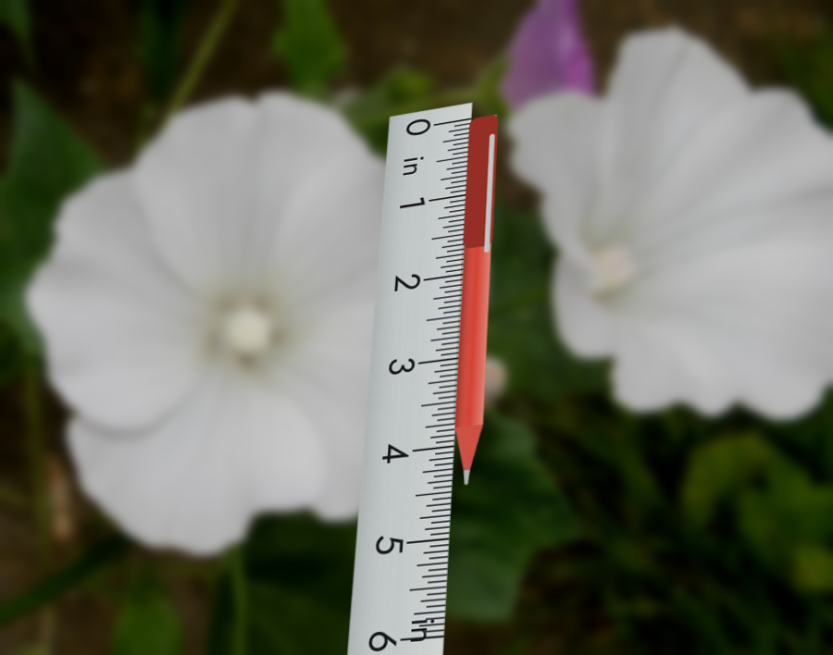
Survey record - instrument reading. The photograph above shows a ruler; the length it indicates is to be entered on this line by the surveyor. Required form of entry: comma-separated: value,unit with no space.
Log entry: 4.4375,in
